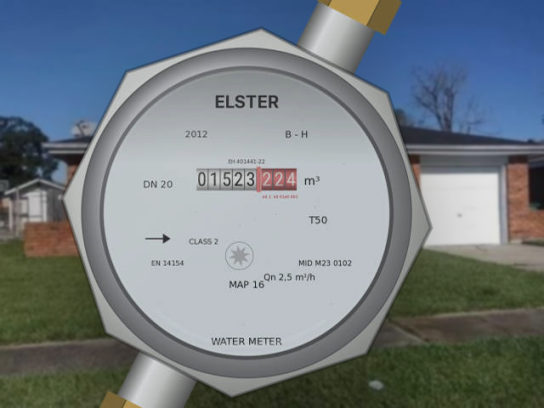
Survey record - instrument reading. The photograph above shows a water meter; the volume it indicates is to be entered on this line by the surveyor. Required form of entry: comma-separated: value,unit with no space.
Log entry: 1523.224,m³
